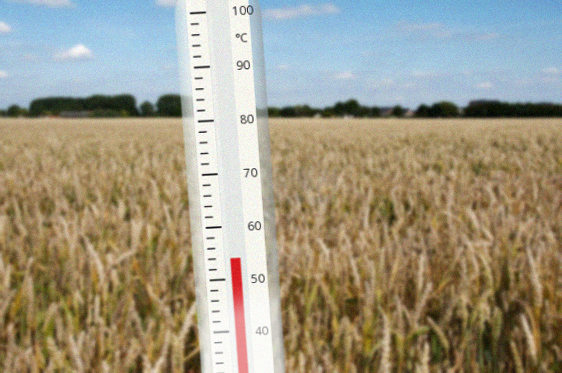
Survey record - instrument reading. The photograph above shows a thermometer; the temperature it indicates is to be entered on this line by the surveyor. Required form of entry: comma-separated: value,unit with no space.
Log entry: 54,°C
